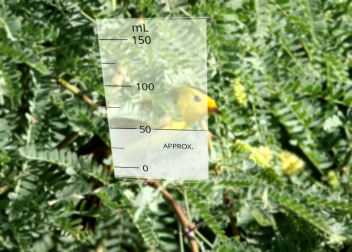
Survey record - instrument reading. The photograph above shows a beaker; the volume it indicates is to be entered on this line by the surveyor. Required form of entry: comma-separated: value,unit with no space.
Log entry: 50,mL
